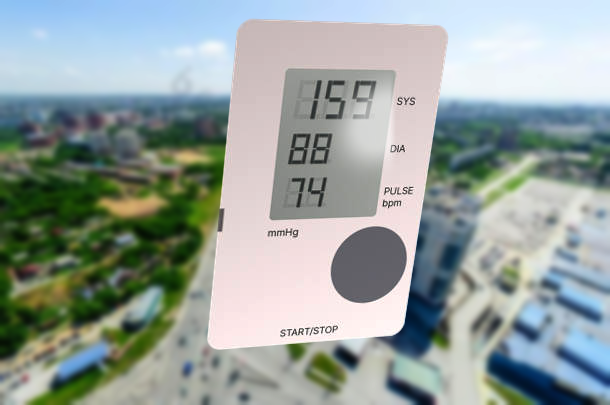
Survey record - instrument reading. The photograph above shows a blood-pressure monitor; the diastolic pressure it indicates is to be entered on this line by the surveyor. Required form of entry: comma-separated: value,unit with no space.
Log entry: 88,mmHg
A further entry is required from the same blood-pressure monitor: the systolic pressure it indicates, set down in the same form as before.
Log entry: 159,mmHg
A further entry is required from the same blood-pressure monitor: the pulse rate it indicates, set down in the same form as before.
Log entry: 74,bpm
